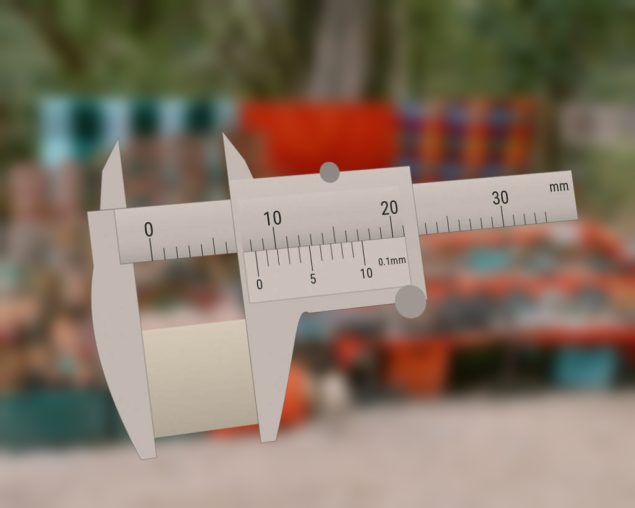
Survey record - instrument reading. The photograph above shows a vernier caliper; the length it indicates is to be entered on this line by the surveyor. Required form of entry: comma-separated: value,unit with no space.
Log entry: 8.3,mm
